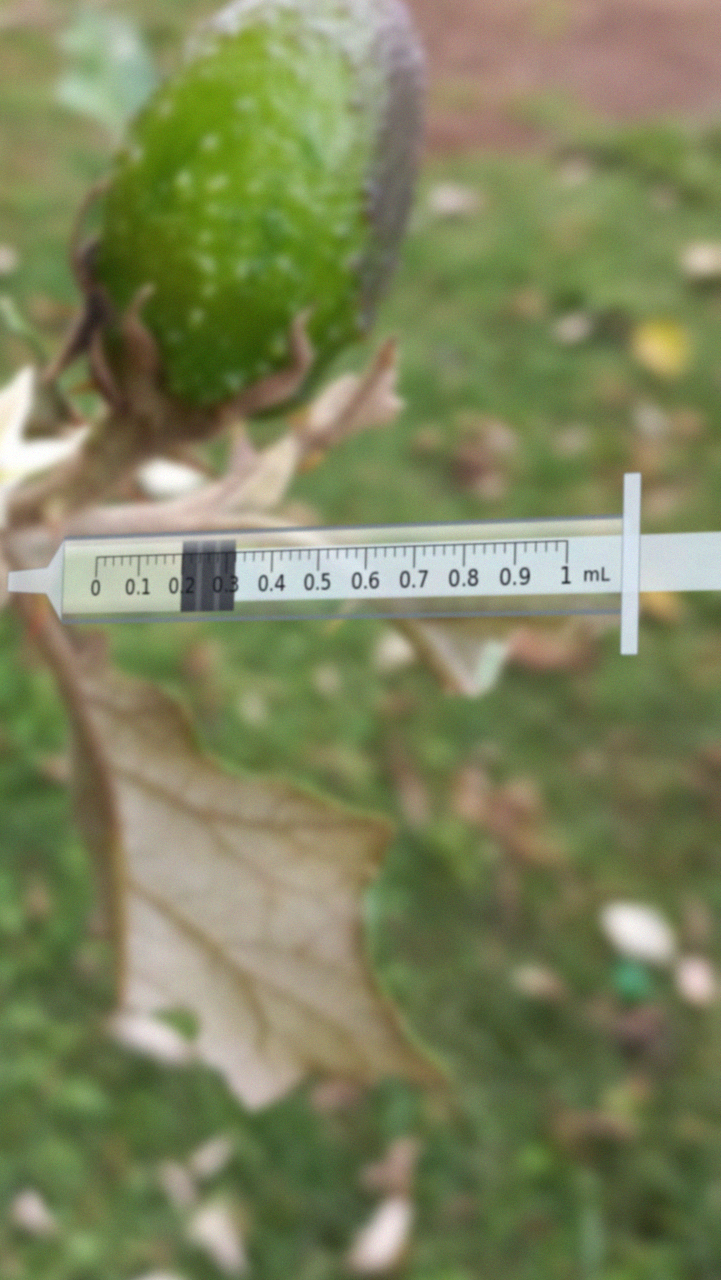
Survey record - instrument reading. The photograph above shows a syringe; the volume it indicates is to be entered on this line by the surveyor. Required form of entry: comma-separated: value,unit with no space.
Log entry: 0.2,mL
